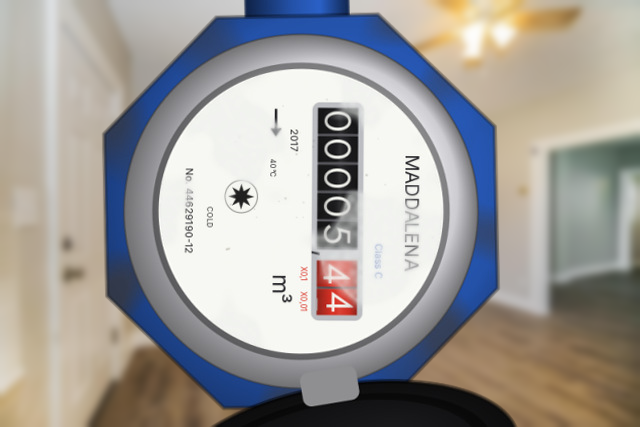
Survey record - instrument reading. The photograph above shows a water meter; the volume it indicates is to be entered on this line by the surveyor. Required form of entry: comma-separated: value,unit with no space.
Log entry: 5.44,m³
